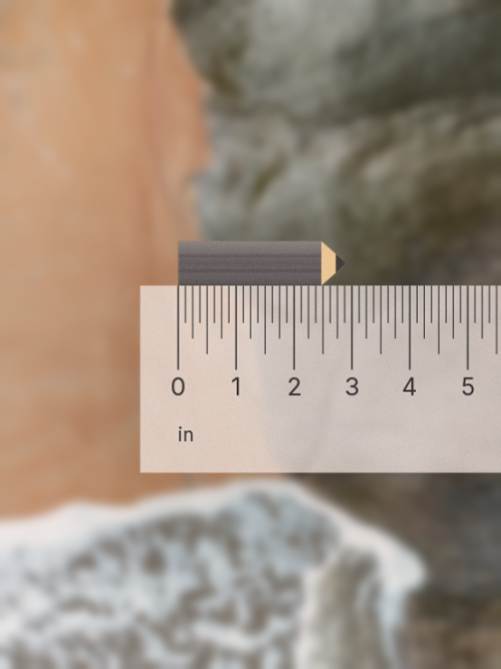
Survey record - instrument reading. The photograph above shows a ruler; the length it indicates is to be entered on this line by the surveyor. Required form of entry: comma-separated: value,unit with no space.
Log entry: 2.875,in
